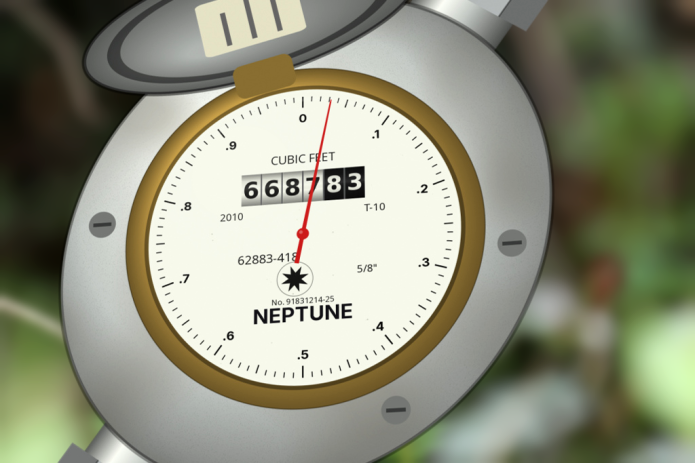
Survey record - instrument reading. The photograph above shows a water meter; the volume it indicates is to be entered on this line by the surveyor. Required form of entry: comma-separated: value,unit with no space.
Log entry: 668783.03,ft³
